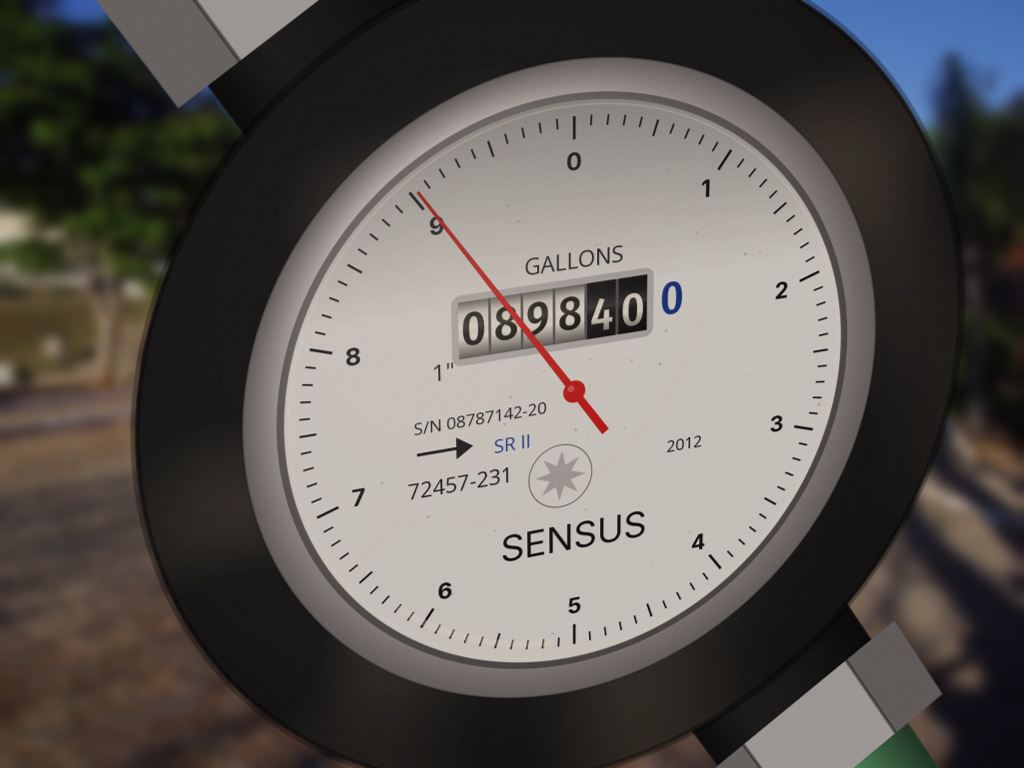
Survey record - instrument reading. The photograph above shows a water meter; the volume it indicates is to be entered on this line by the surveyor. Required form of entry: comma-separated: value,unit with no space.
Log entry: 898399.0,gal
